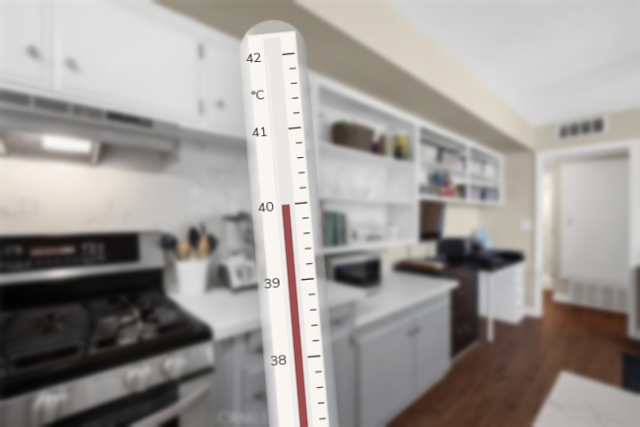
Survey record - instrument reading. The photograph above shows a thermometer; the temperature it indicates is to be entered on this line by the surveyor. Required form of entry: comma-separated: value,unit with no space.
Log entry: 40,°C
